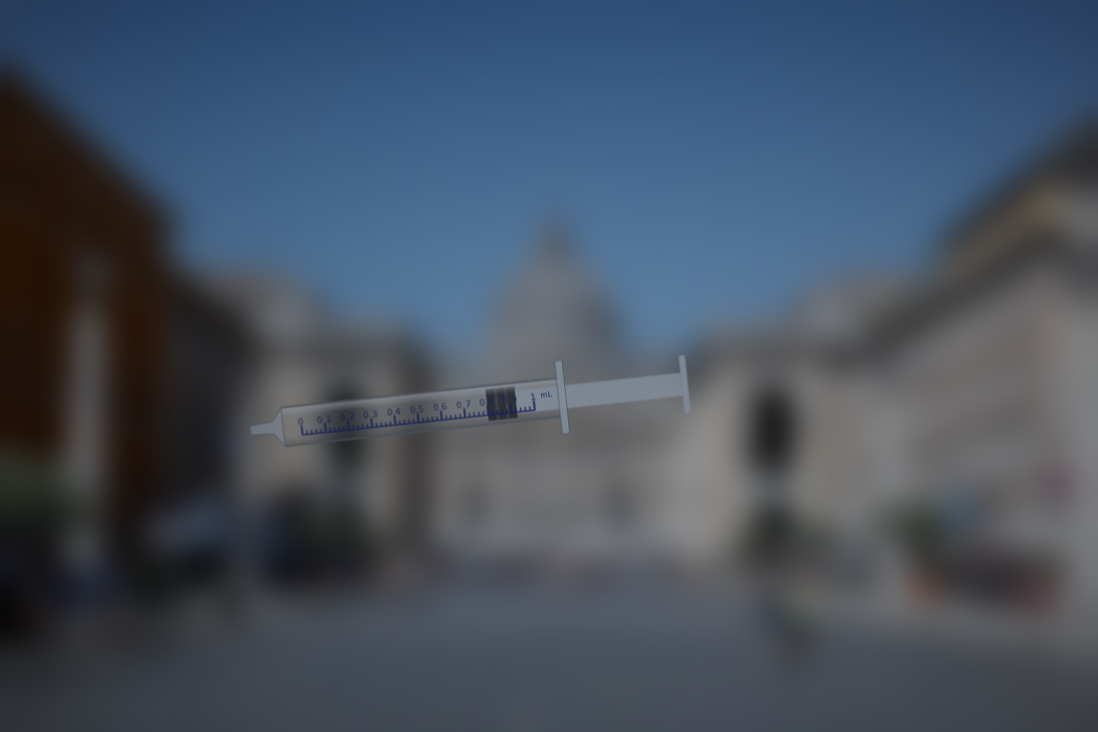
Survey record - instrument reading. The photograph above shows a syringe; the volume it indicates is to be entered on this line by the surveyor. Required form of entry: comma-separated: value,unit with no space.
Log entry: 0.8,mL
